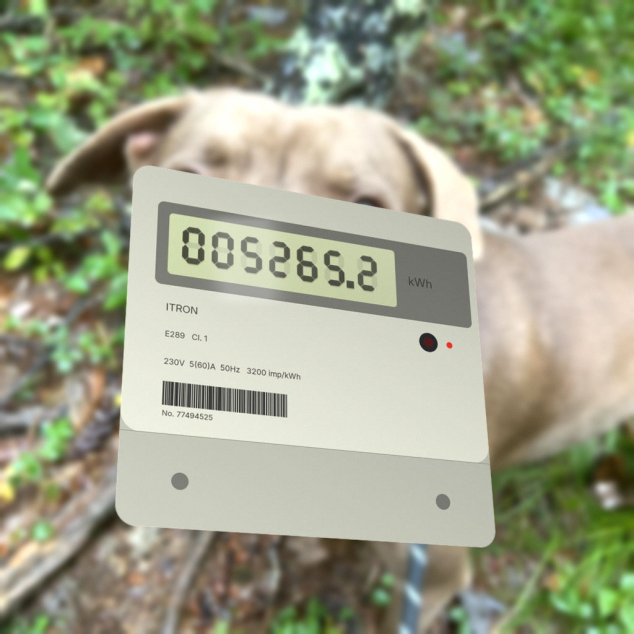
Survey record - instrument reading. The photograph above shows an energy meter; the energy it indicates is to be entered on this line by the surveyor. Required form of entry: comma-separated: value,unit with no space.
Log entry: 5265.2,kWh
